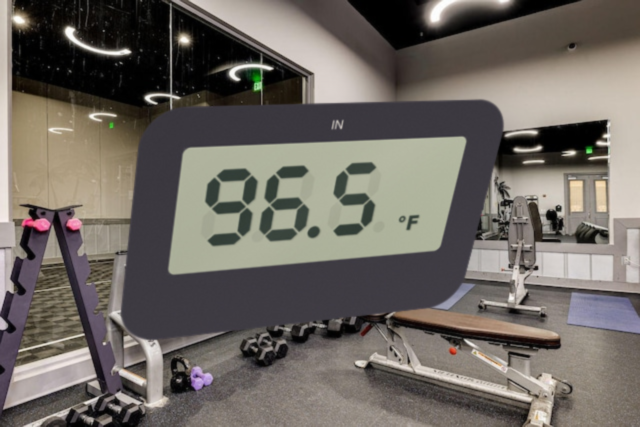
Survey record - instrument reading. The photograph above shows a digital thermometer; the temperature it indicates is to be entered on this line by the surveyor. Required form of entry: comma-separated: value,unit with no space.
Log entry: 96.5,°F
